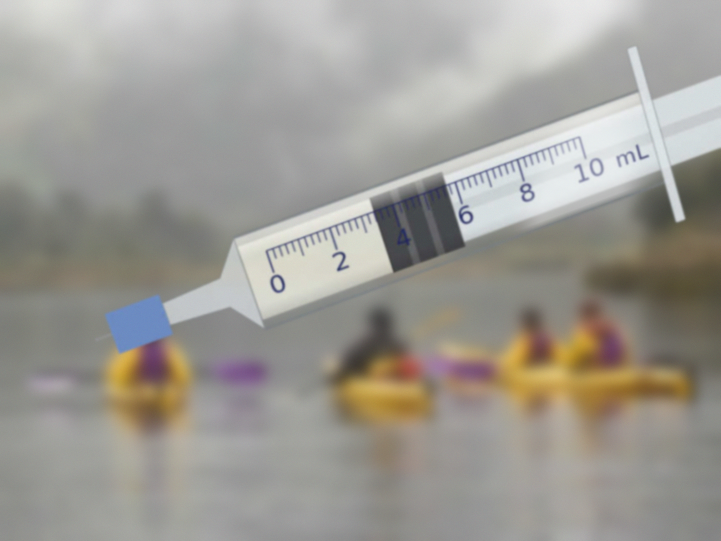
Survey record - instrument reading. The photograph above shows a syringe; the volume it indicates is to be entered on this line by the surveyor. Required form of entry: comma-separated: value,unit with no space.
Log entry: 3.4,mL
